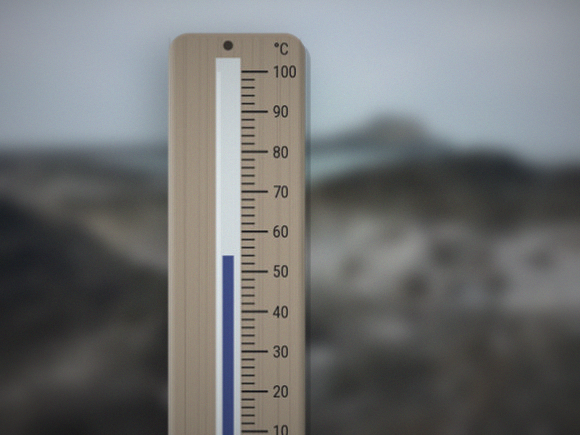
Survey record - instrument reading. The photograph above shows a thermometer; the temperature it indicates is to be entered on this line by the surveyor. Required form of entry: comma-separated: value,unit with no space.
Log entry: 54,°C
